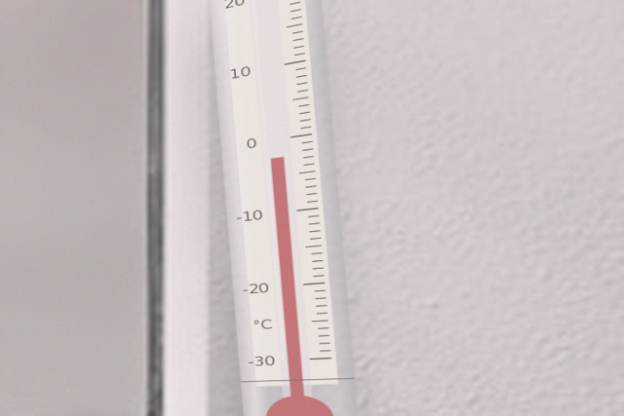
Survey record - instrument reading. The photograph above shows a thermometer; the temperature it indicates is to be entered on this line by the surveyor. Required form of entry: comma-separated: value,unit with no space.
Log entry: -2.5,°C
